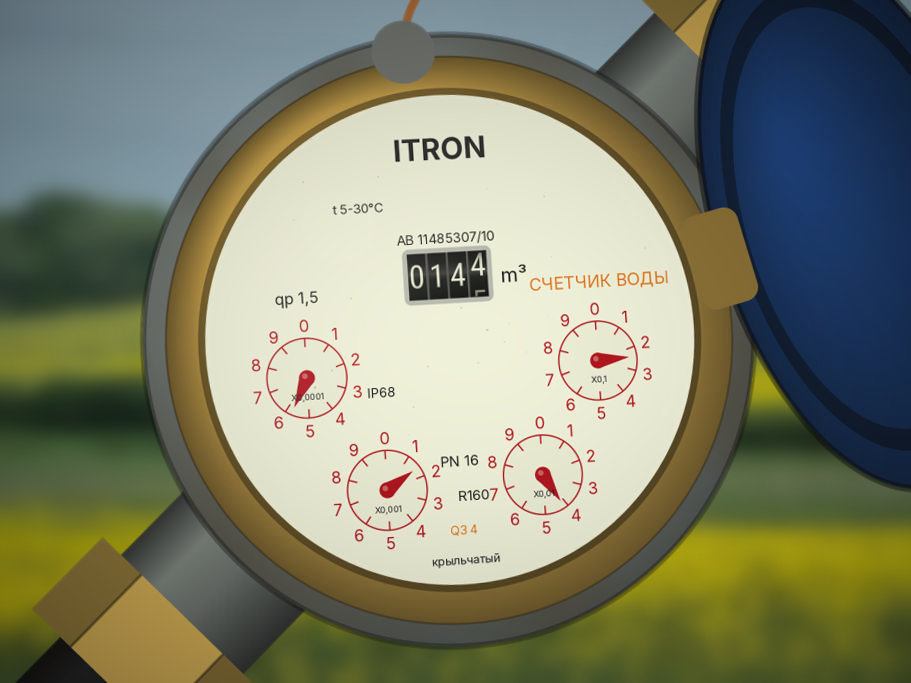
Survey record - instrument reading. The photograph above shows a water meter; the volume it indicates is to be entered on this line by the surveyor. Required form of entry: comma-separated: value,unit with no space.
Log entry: 144.2415,m³
